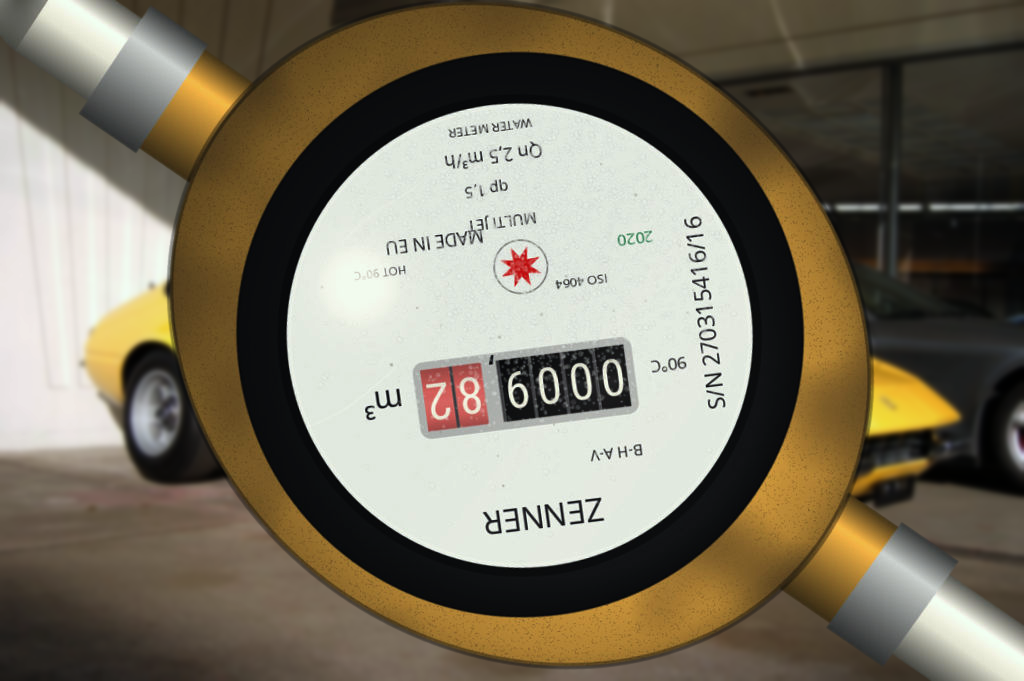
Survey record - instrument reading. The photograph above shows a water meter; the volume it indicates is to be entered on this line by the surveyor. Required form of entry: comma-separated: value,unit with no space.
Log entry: 9.82,m³
